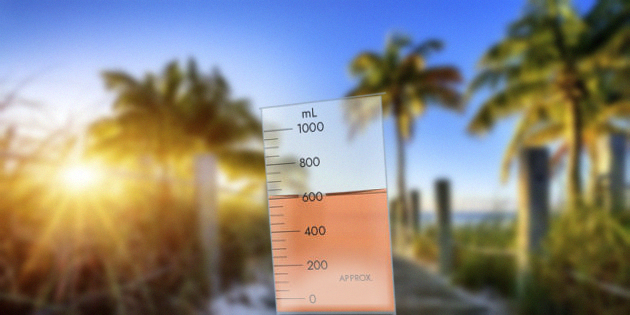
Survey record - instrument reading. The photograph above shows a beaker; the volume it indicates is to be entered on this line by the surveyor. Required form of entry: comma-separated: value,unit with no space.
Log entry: 600,mL
